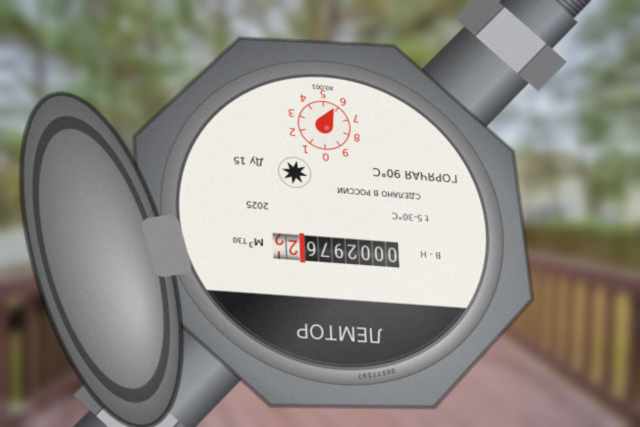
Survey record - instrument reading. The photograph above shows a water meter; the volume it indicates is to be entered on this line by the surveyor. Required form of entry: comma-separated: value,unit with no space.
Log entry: 2976.215,m³
